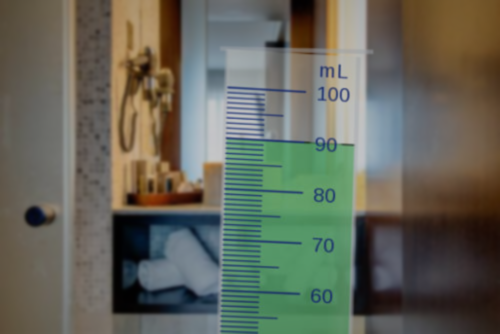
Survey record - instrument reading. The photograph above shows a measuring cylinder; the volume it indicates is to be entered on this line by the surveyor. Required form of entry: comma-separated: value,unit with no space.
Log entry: 90,mL
